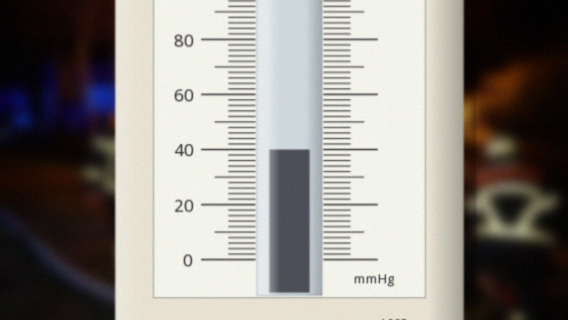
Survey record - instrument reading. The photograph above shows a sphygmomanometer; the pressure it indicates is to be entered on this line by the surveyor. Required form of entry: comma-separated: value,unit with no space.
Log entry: 40,mmHg
